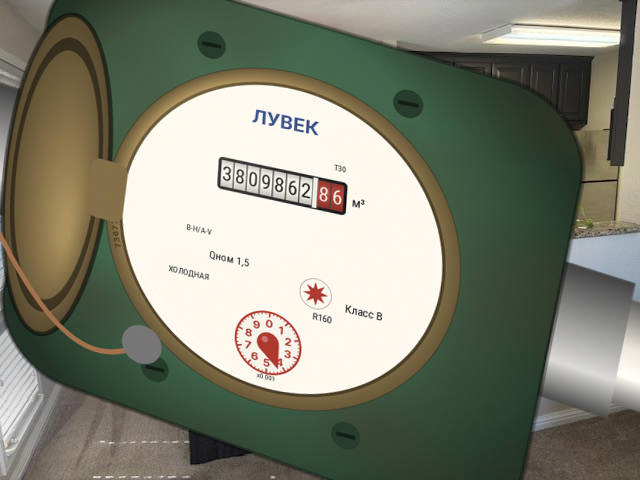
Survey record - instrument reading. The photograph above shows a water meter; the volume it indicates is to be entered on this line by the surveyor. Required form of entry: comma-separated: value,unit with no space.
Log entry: 3809862.864,m³
